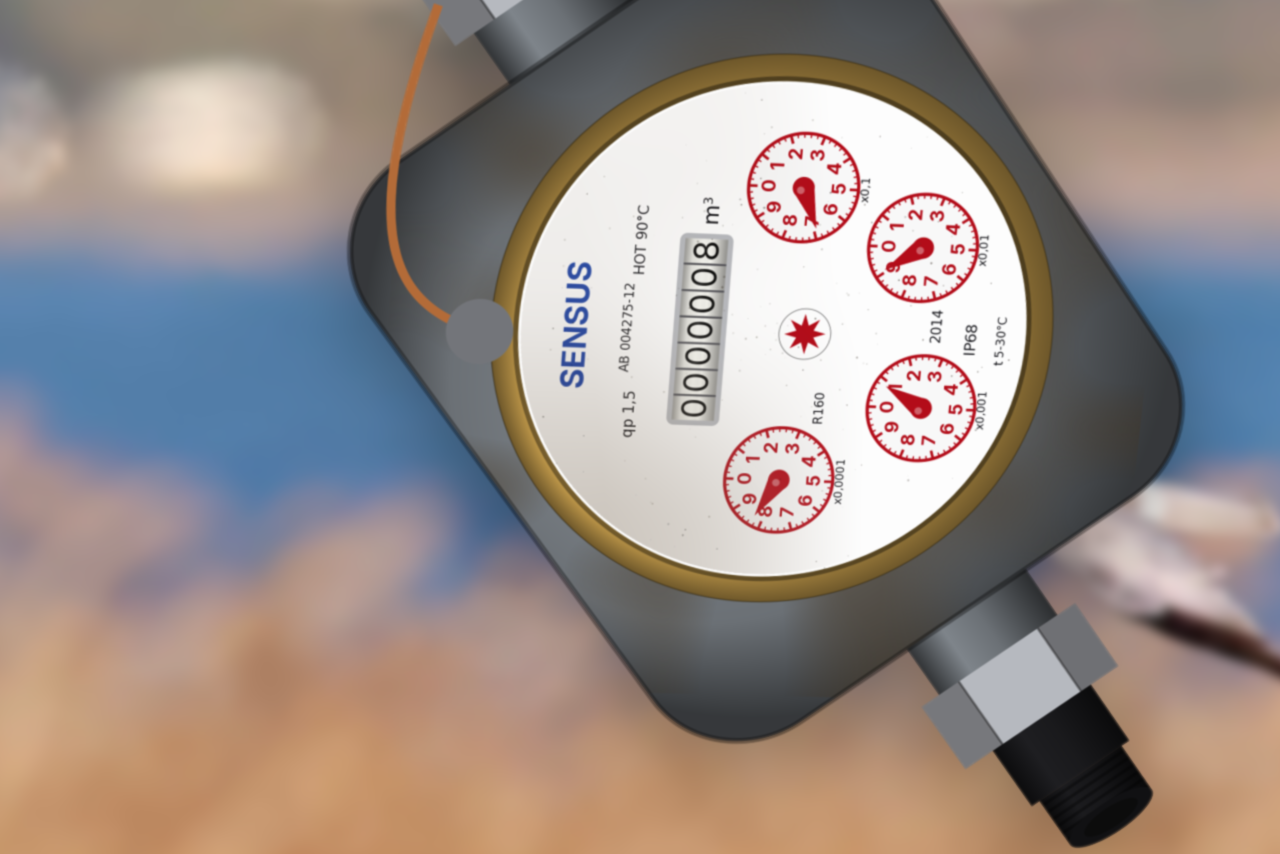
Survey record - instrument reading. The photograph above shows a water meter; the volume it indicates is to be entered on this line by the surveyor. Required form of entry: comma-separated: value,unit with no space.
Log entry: 8.6908,m³
